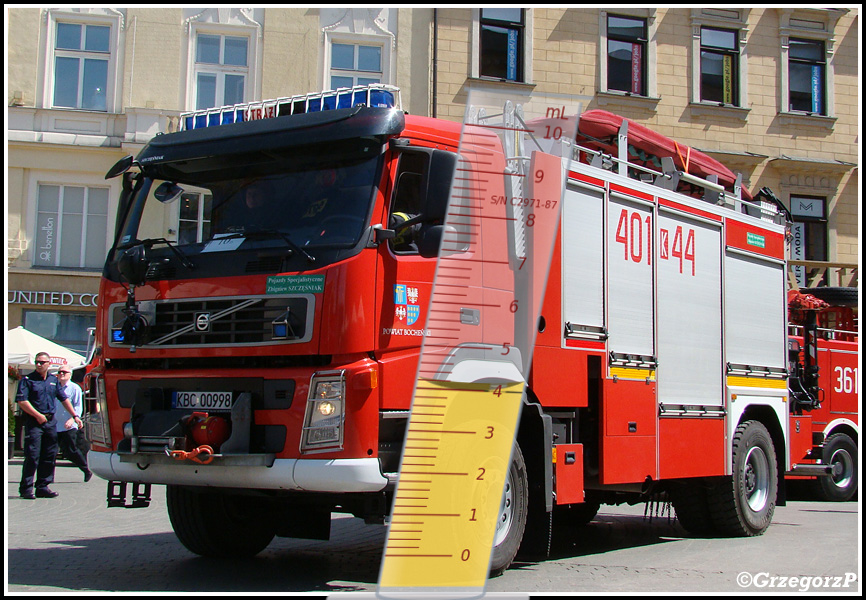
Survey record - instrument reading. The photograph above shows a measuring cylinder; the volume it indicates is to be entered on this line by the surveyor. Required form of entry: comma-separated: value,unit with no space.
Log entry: 4,mL
